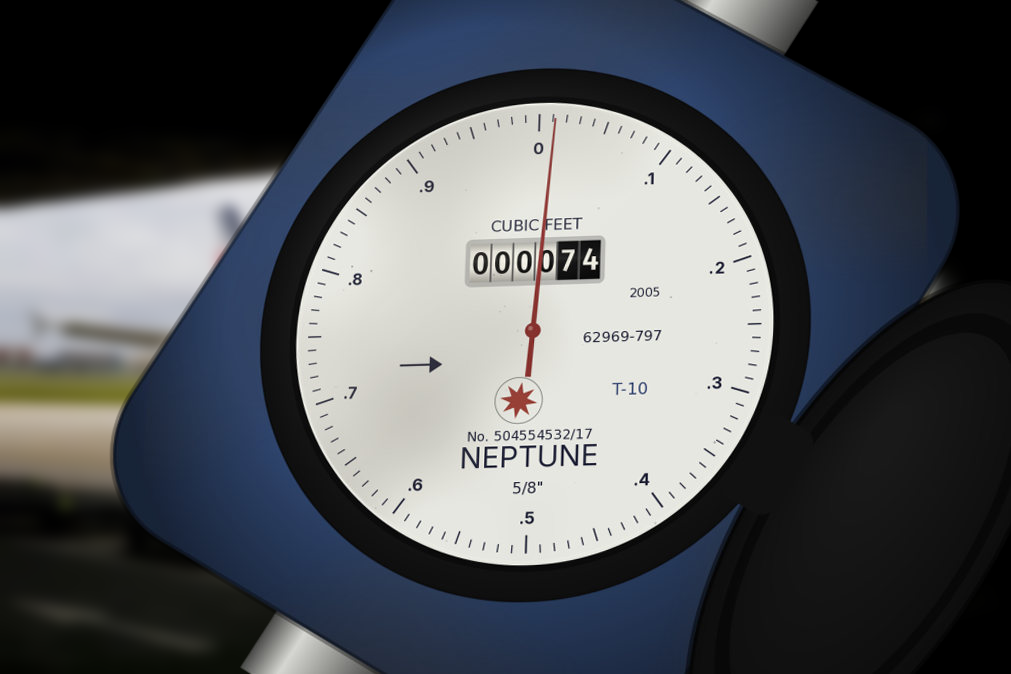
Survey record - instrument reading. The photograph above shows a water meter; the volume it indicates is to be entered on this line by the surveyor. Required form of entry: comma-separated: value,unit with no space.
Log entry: 74.01,ft³
